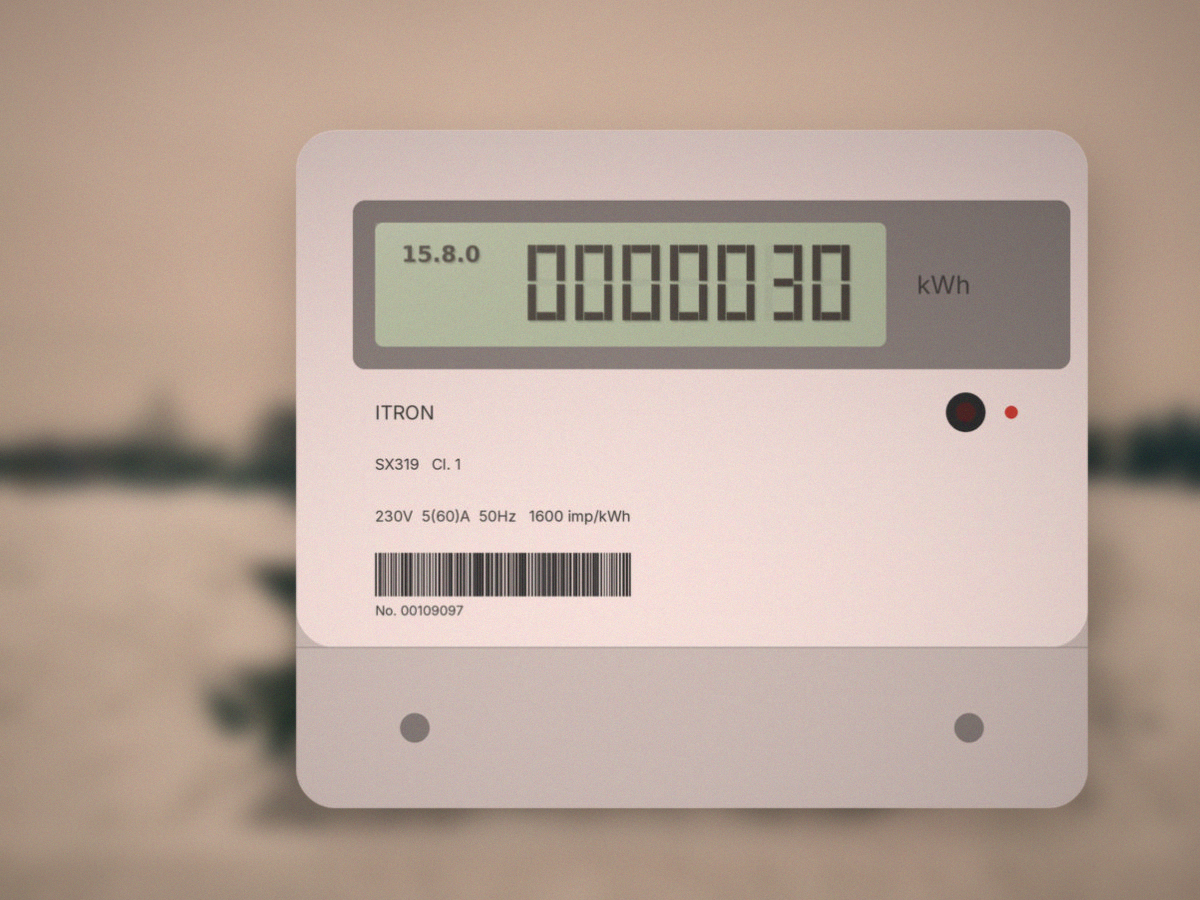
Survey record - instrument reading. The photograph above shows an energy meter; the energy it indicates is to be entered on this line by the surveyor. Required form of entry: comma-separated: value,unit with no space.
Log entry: 30,kWh
